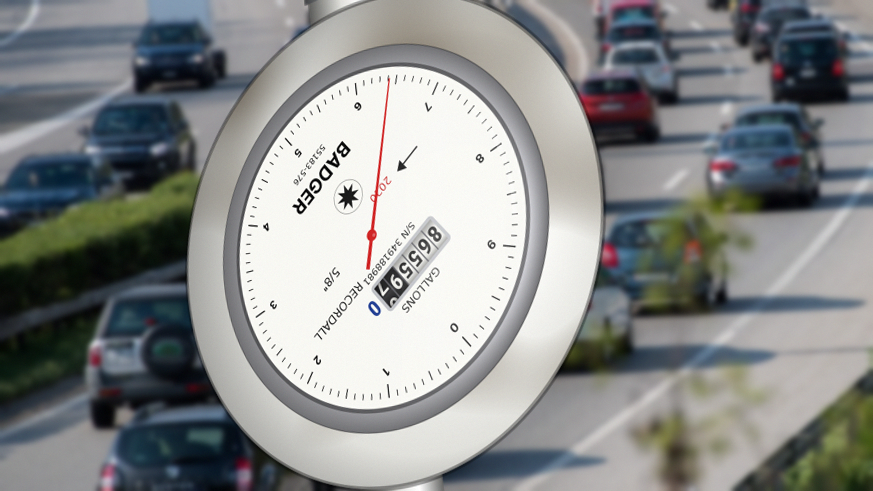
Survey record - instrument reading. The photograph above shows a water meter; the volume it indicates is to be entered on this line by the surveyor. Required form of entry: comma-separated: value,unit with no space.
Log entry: 8655966.4,gal
